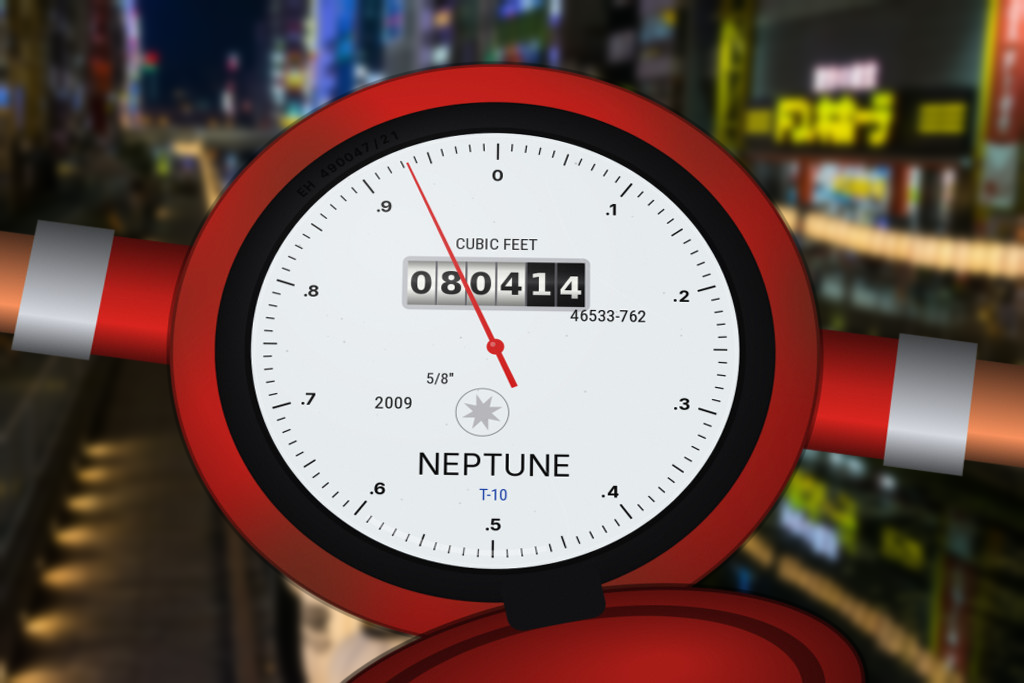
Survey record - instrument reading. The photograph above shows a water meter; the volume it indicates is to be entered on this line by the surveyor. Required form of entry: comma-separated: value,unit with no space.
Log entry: 80413.93,ft³
